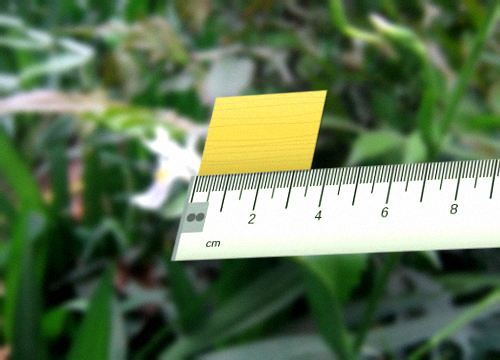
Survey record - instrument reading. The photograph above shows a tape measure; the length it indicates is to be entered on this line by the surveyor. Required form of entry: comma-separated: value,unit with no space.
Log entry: 3.5,cm
